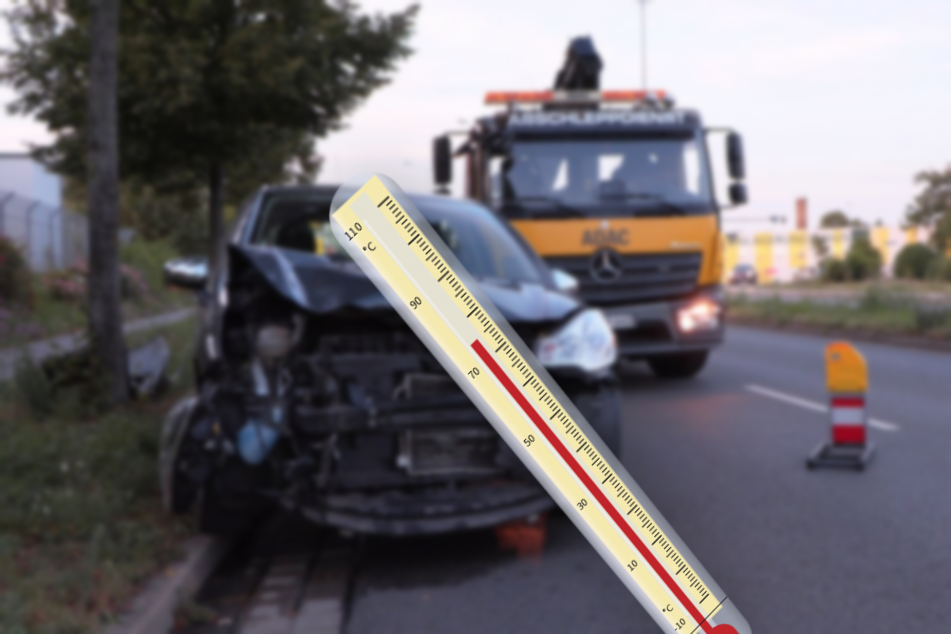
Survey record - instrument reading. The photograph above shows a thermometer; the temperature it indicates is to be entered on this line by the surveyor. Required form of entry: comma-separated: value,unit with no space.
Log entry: 75,°C
